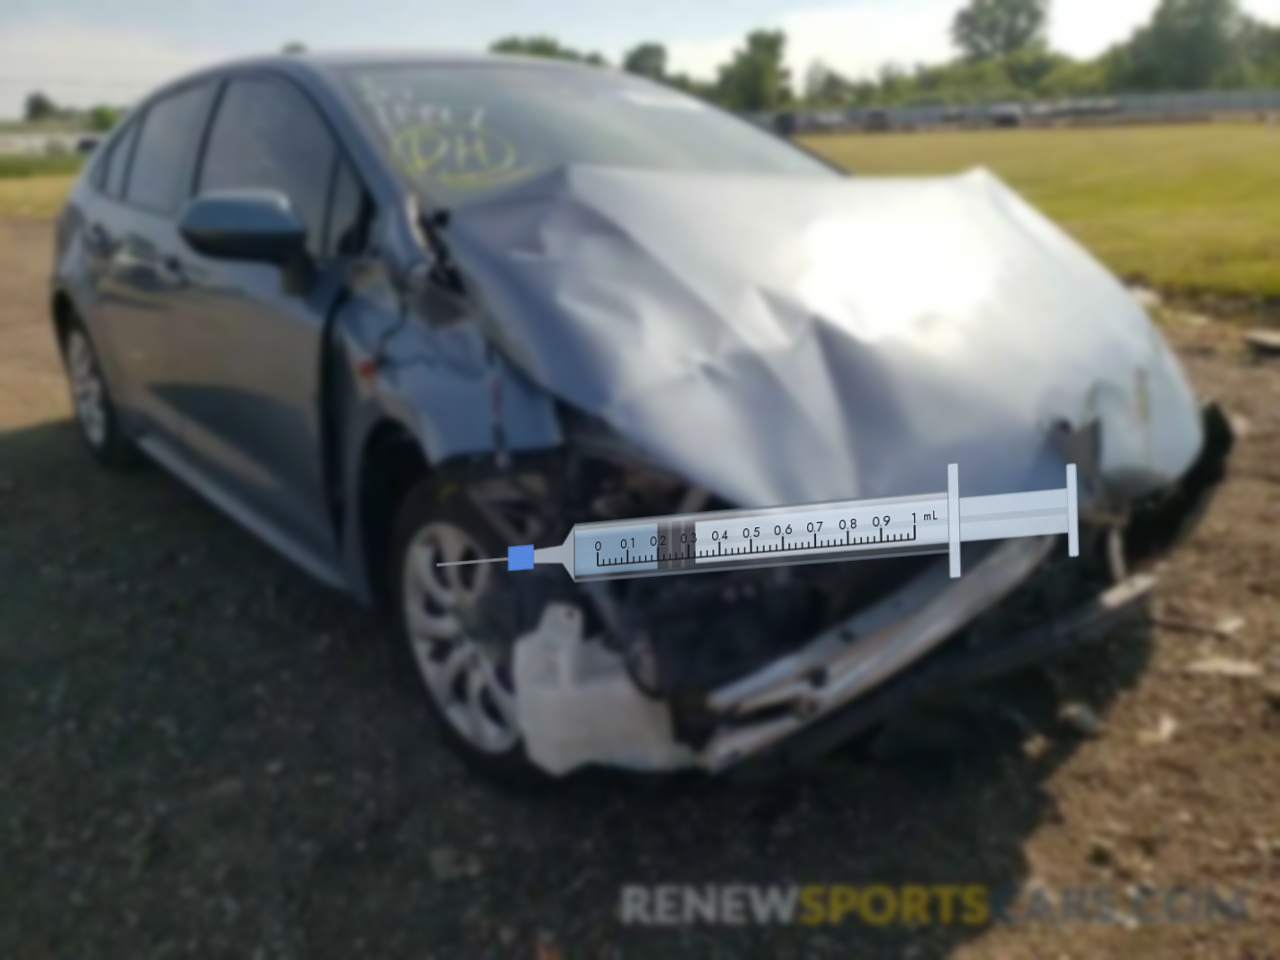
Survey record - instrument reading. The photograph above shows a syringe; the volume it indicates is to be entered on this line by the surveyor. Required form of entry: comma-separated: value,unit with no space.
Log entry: 0.2,mL
